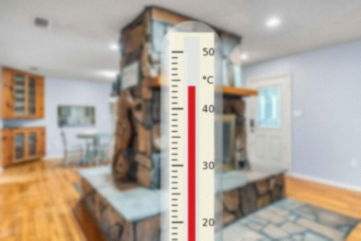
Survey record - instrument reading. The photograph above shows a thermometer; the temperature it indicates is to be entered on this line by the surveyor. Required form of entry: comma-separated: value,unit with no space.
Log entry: 44,°C
